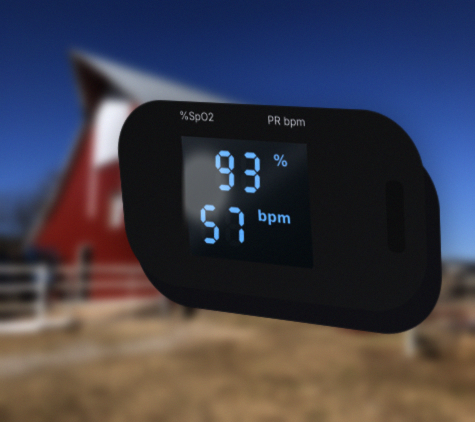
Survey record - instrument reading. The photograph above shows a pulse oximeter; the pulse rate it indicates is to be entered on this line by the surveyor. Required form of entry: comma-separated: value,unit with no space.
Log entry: 57,bpm
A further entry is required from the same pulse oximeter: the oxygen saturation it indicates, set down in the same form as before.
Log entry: 93,%
